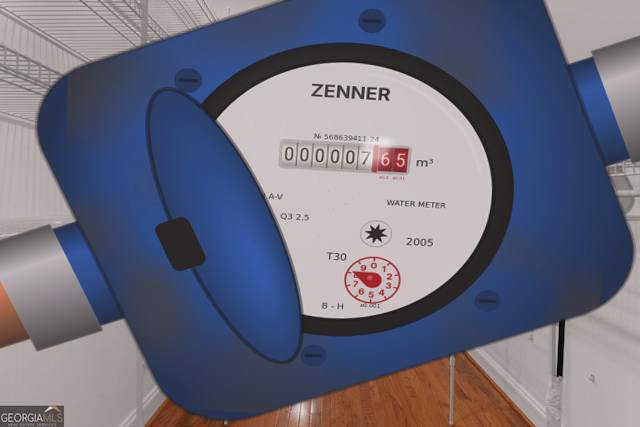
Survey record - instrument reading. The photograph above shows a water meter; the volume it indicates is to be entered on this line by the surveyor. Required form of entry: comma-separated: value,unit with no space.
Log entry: 7.658,m³
